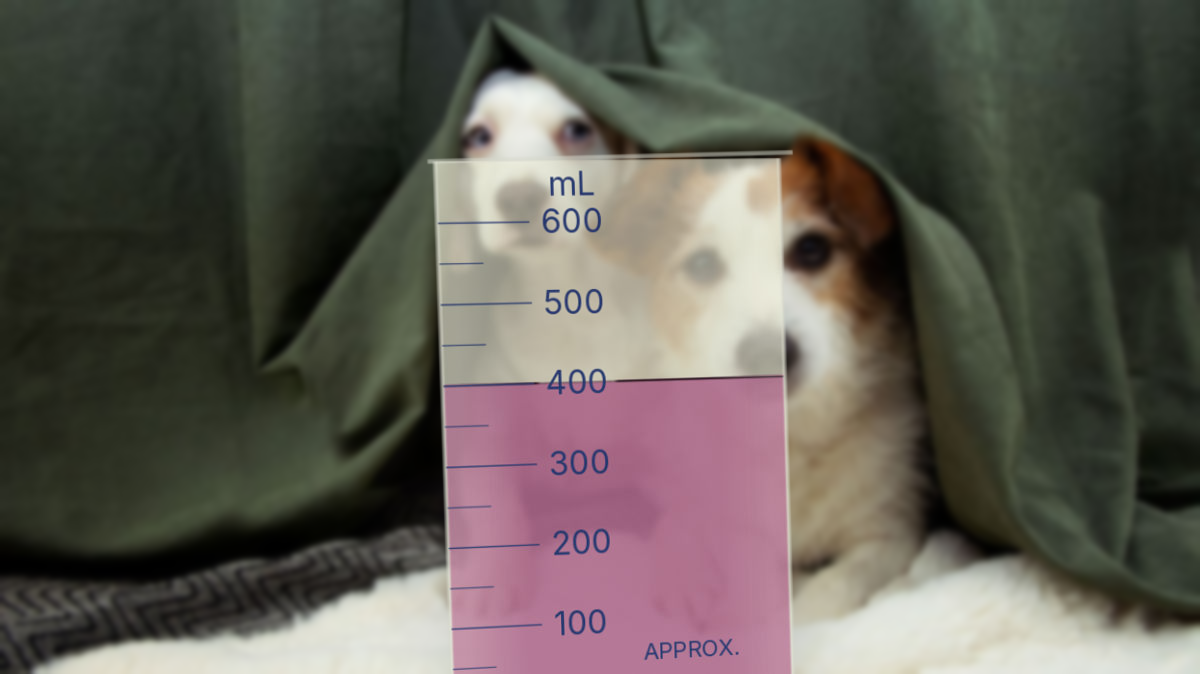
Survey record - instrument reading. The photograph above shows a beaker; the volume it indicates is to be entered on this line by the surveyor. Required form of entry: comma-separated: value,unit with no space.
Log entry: 400,mL
